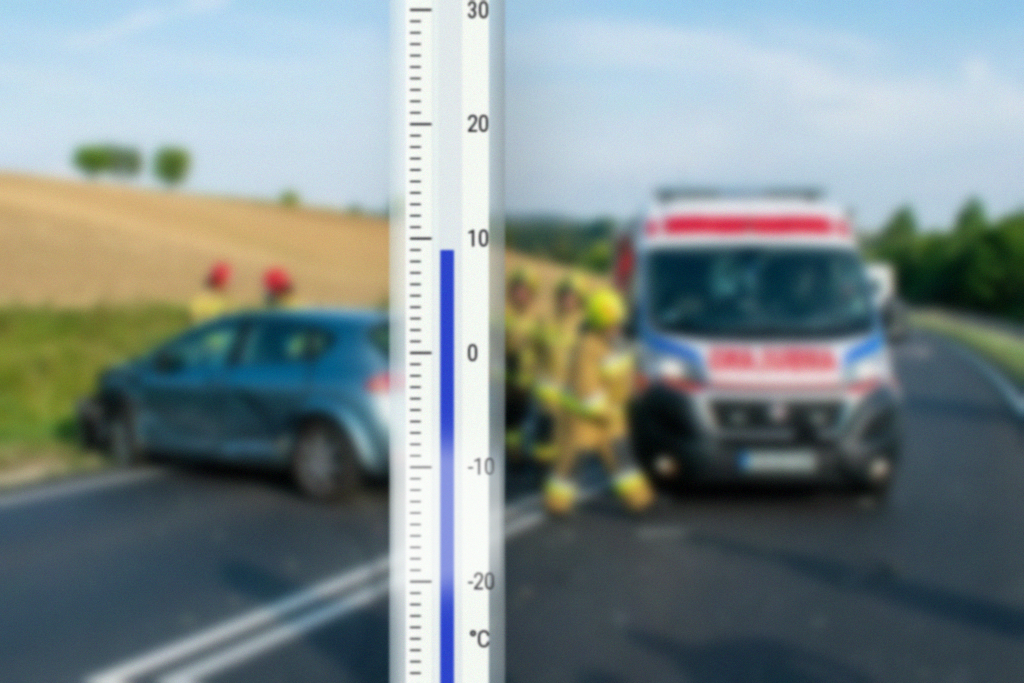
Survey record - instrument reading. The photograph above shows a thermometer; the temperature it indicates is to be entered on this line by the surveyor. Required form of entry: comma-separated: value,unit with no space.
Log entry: 9,°C
